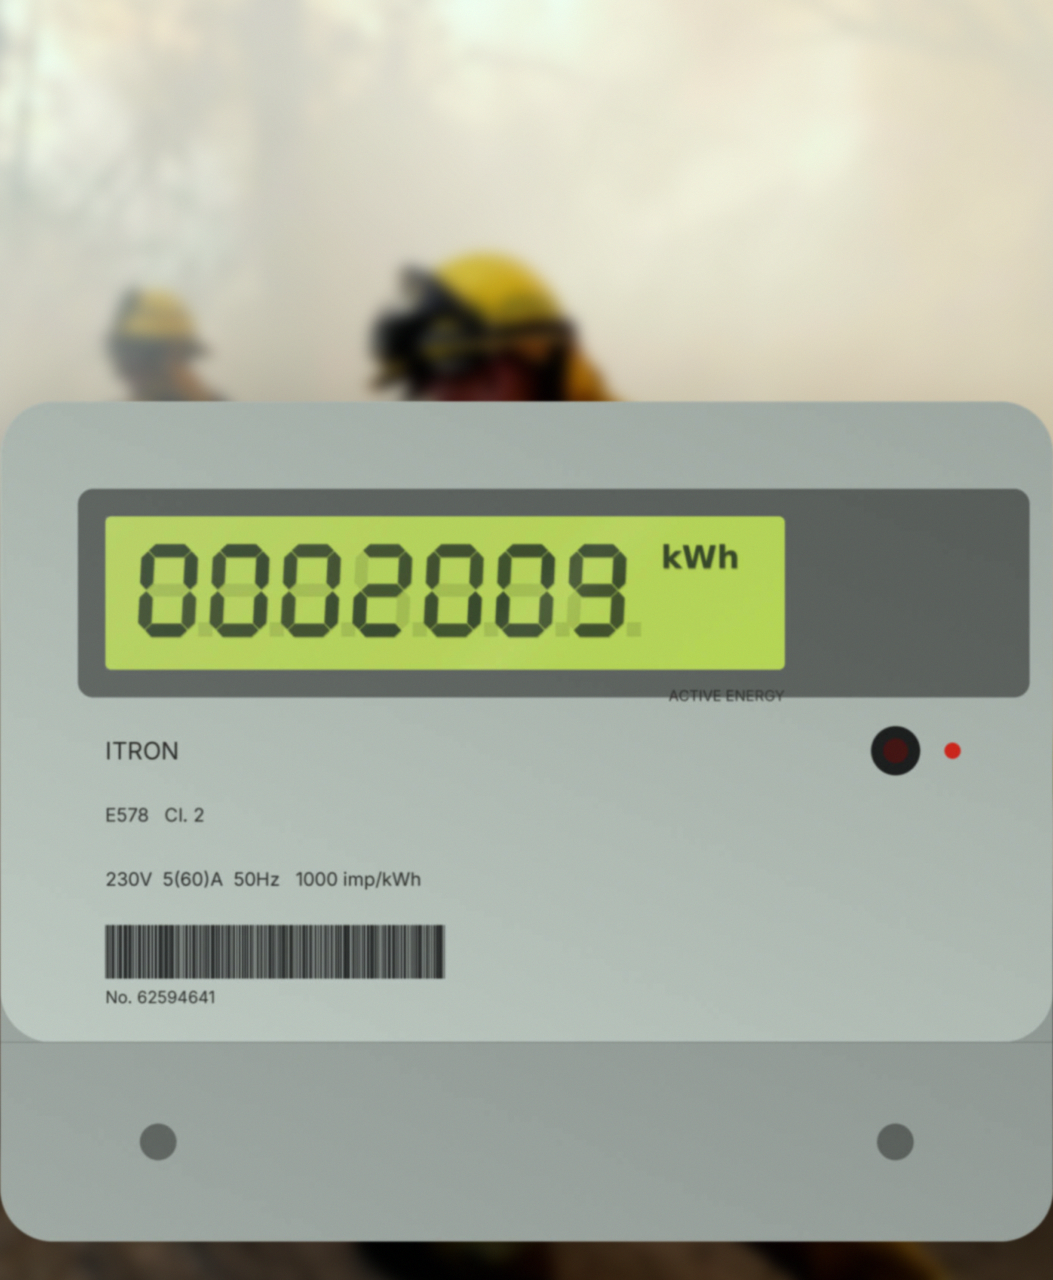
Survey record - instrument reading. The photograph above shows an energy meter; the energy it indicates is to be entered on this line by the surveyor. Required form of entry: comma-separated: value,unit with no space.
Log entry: 2009,kWh
